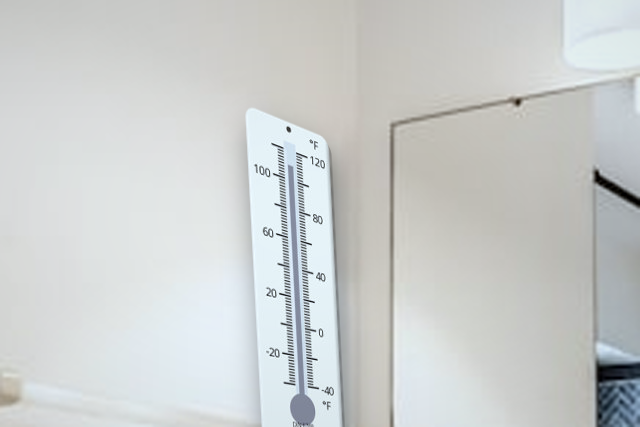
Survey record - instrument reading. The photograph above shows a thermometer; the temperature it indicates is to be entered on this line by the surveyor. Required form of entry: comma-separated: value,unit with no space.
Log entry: 110,°F
